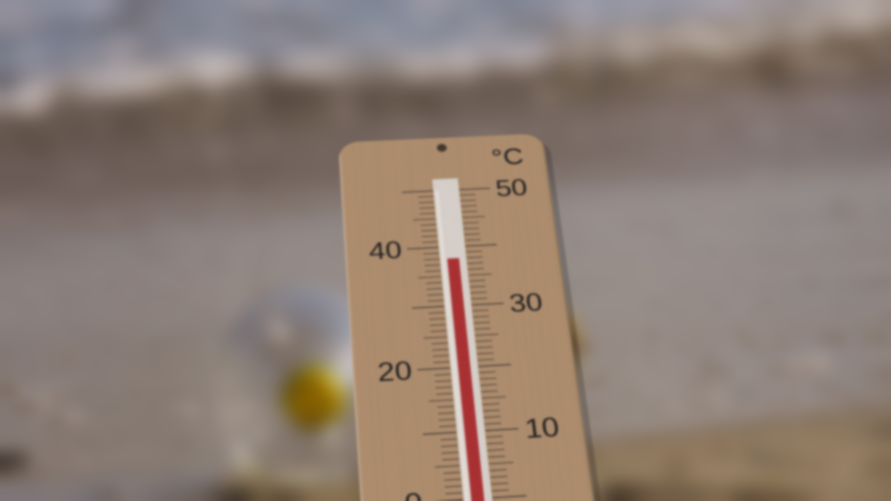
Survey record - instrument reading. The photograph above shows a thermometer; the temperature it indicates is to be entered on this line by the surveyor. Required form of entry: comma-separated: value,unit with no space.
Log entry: 38,°C
